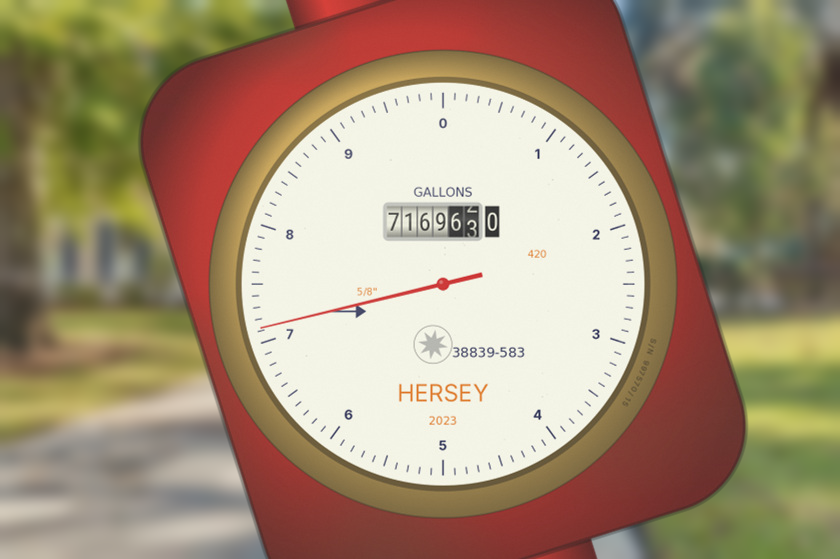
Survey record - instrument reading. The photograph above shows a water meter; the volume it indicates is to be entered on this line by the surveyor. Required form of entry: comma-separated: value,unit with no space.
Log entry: 7169627.1,gal
